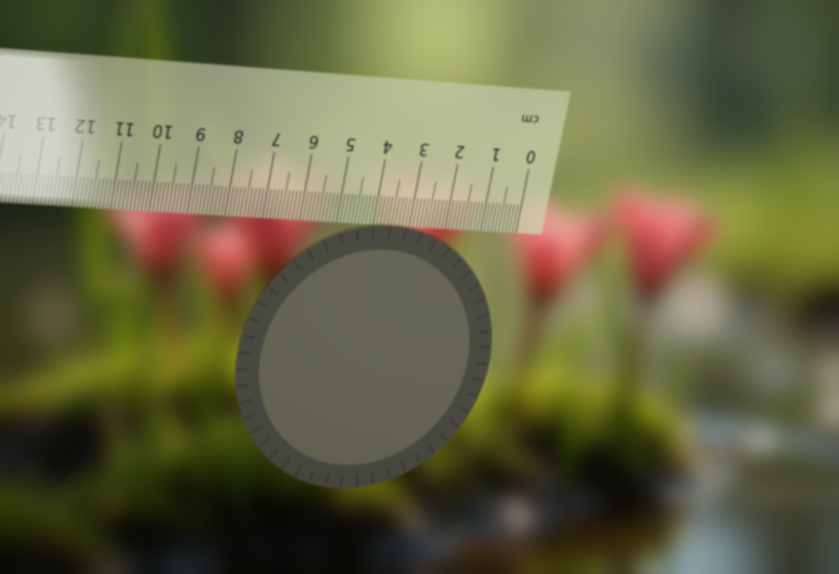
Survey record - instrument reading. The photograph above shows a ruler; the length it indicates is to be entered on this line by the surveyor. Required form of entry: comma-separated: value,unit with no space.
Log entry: 7,cm
